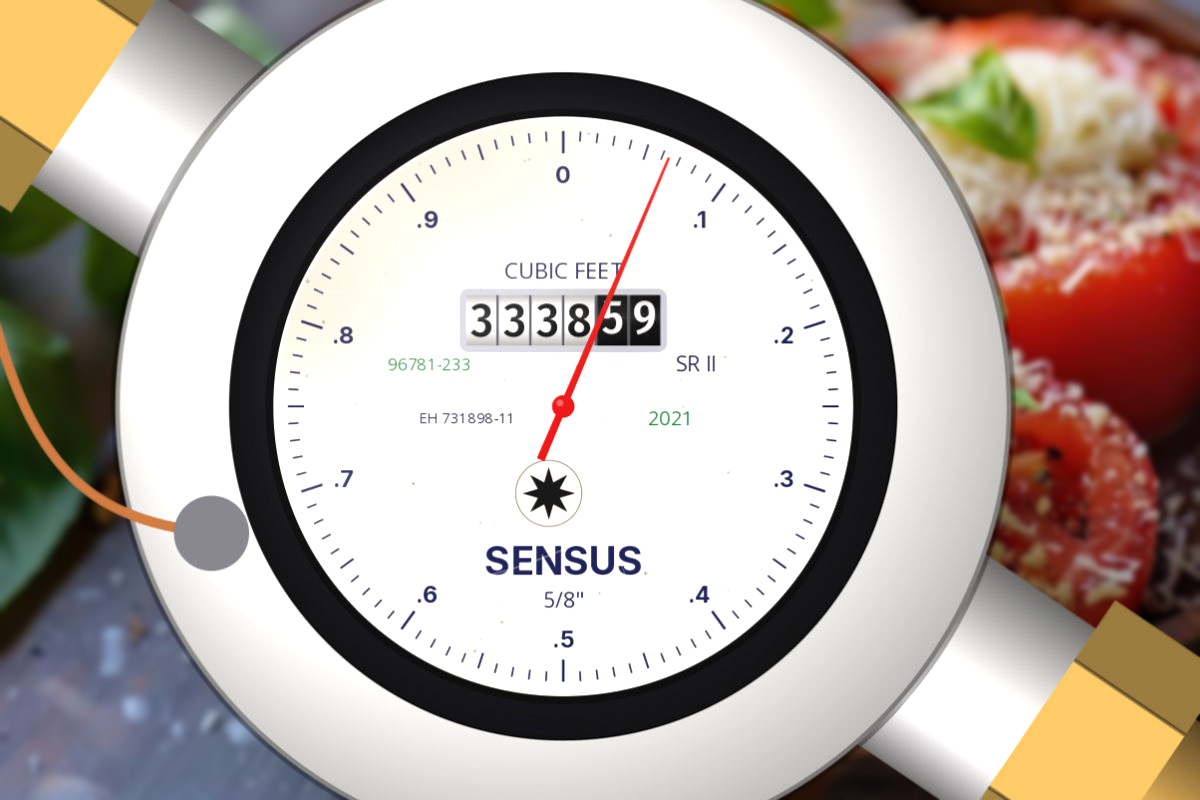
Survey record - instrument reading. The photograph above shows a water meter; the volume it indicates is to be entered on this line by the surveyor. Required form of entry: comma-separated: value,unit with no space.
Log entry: 333859.06,ft³
